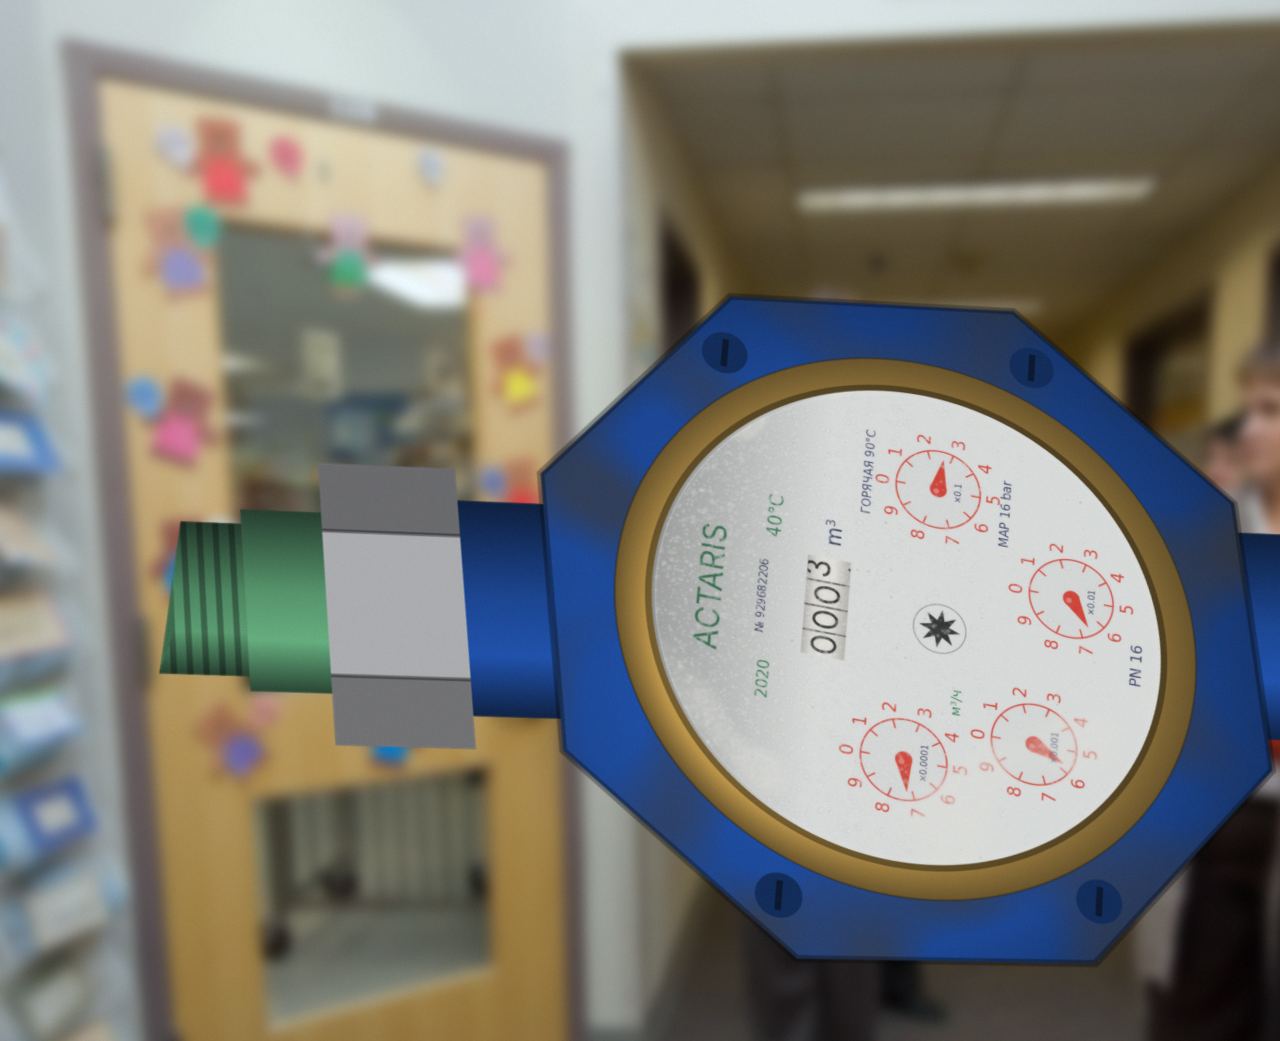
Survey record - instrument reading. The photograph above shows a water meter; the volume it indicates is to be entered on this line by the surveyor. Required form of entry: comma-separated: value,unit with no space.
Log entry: 3.2657,m³
